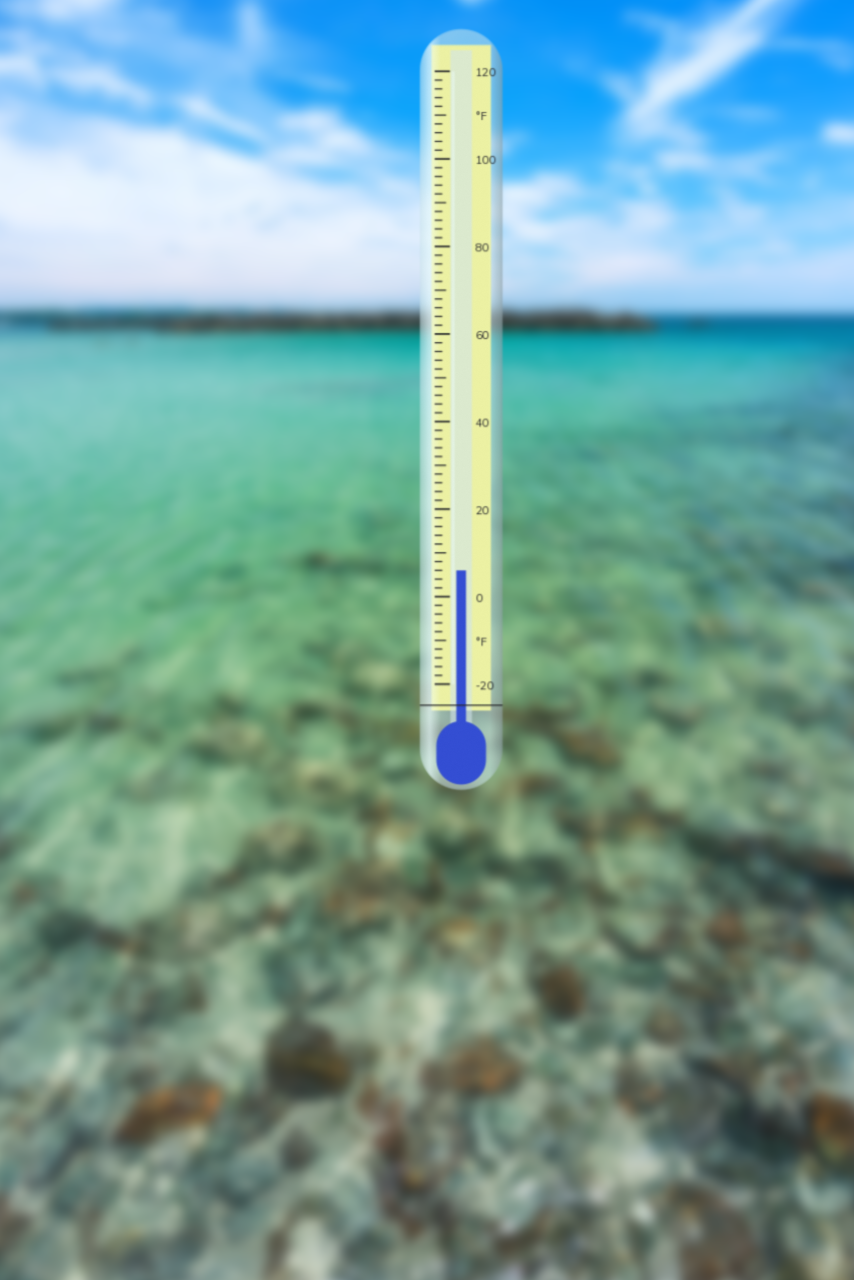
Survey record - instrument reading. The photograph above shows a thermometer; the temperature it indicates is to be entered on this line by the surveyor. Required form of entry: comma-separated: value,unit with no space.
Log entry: 6,°F
